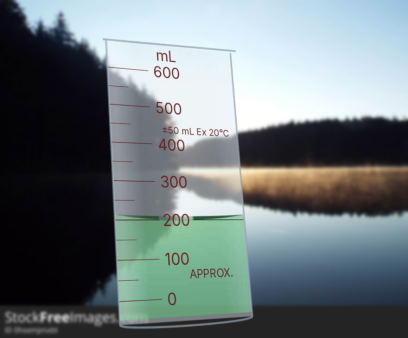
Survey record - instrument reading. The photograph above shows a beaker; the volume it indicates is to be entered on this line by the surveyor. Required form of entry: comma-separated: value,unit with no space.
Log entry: 200,mL
